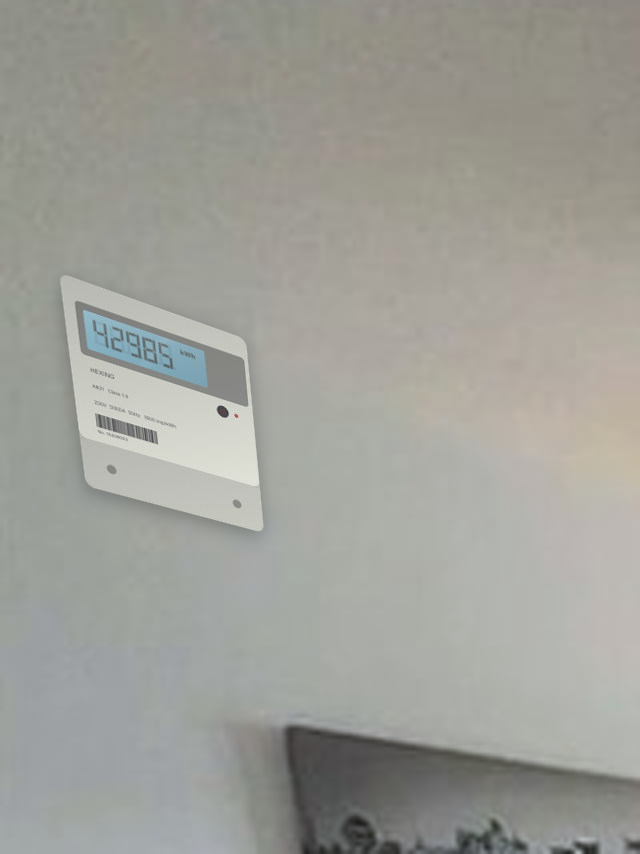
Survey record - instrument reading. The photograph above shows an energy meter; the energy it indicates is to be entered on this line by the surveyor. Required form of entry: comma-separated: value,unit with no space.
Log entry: 42985,kWh
